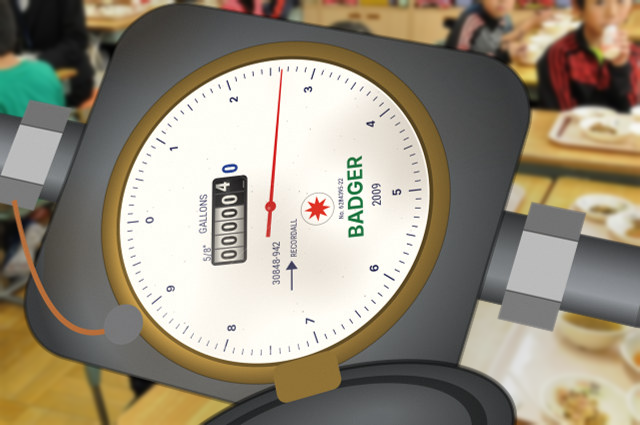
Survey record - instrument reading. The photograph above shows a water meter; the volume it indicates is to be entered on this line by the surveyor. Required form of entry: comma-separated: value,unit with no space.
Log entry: 42.6,gal
